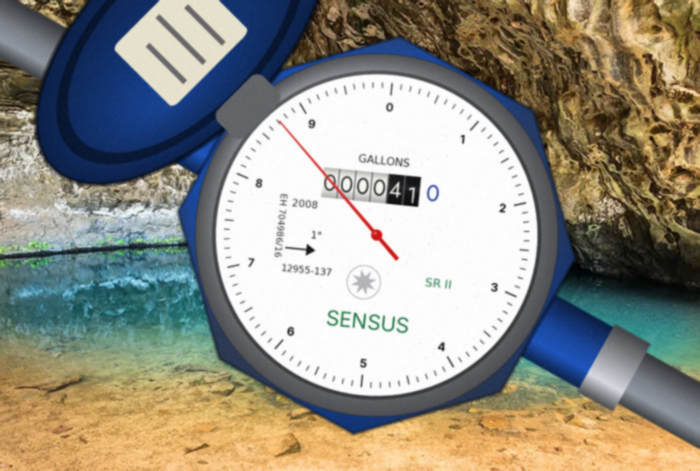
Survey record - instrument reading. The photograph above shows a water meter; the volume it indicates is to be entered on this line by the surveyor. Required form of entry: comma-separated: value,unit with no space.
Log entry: 408.7,gal
